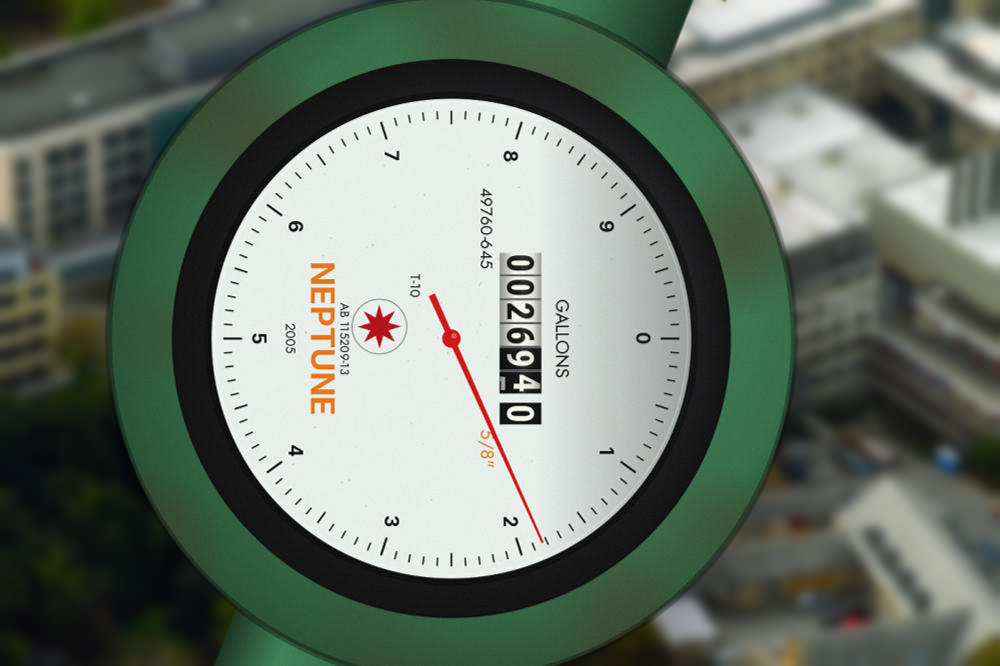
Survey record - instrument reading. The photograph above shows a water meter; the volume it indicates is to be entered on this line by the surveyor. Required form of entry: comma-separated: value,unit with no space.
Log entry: 26941.8,gal
